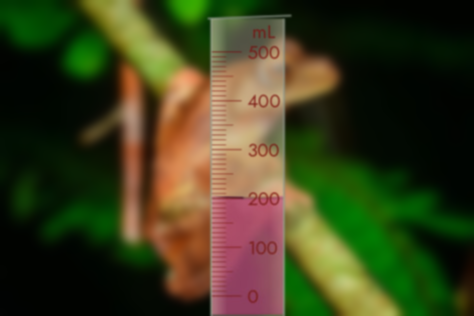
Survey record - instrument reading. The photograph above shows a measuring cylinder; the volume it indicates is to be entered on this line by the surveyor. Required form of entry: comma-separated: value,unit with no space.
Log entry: 200,mL
